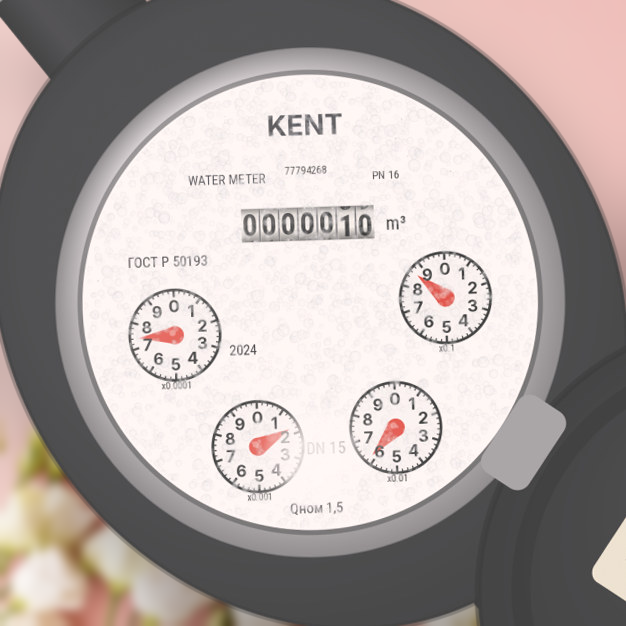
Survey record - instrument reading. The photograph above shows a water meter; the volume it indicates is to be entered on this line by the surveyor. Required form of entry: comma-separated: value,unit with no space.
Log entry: 9.8617,m³
